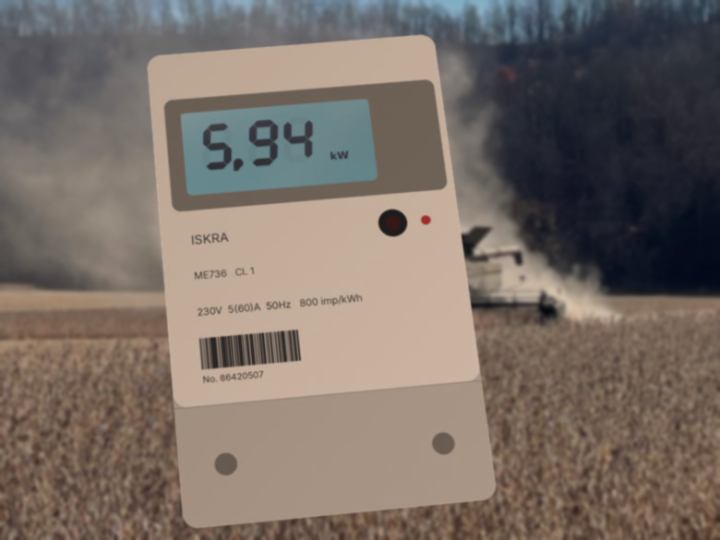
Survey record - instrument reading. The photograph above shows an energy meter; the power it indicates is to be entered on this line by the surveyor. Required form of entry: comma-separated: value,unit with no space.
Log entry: 5.94,kW
